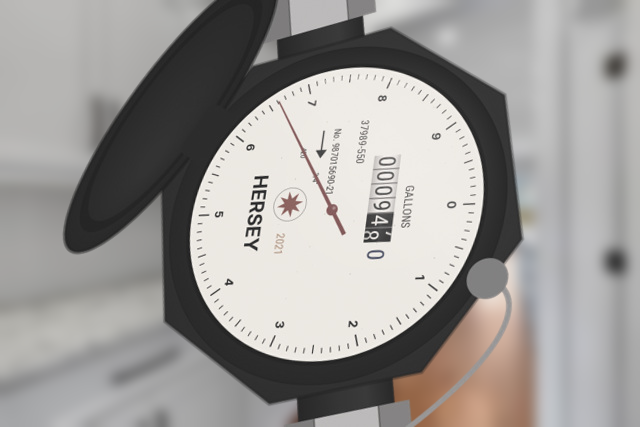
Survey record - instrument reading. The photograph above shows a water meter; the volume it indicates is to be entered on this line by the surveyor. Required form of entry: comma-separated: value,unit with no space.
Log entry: 9476.6,gal
